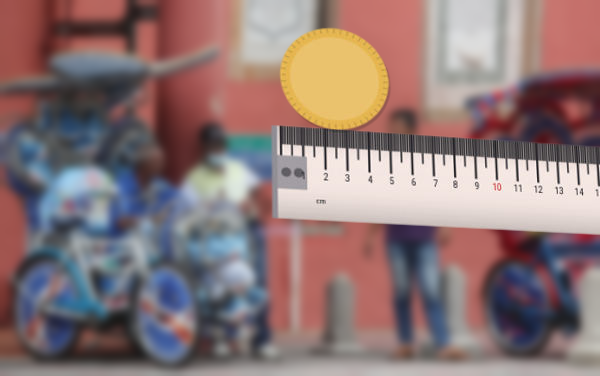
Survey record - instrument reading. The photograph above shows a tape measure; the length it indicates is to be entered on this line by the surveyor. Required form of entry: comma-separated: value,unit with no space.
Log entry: 5,cm
